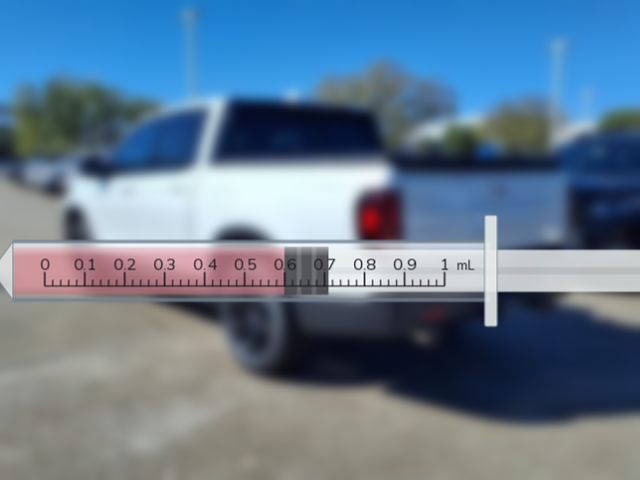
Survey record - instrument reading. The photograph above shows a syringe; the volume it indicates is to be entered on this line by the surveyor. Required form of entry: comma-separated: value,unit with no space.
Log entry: 0.6,mL
